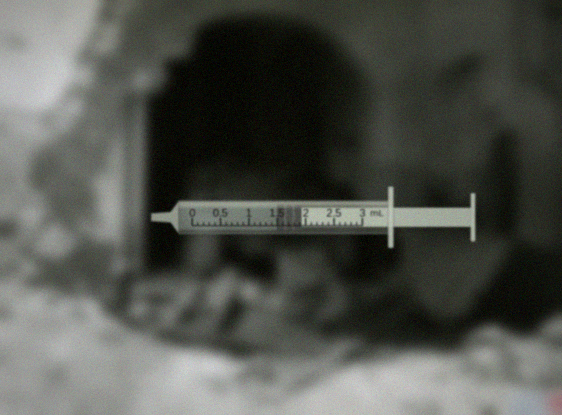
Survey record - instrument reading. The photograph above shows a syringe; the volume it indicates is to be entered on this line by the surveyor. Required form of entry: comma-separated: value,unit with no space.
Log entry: 1.5,mL
